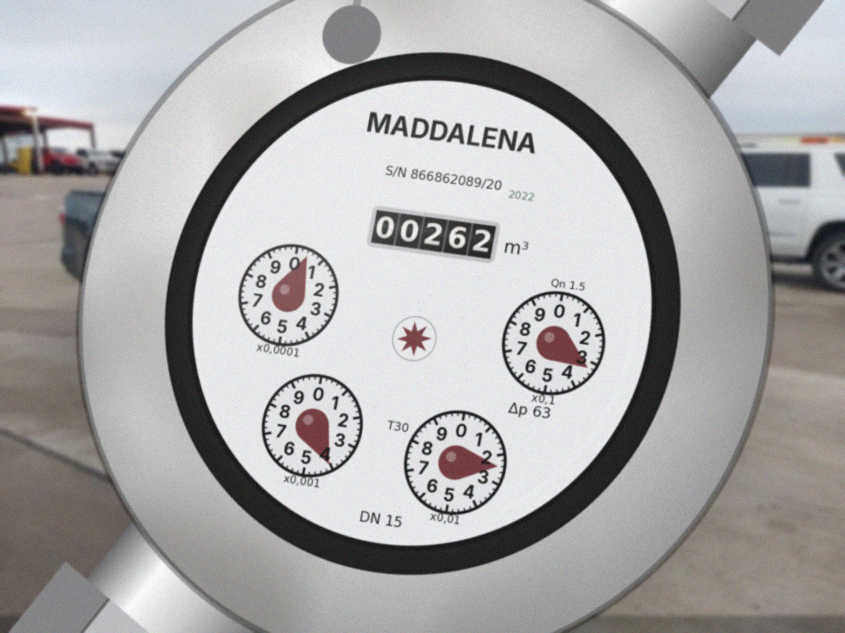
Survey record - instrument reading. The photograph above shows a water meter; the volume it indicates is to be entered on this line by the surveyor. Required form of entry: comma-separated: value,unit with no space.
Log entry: 262.3240,m³
